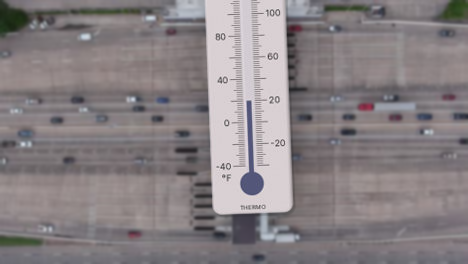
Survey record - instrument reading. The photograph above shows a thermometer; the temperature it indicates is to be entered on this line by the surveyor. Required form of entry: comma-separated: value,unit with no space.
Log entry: 20,°F
